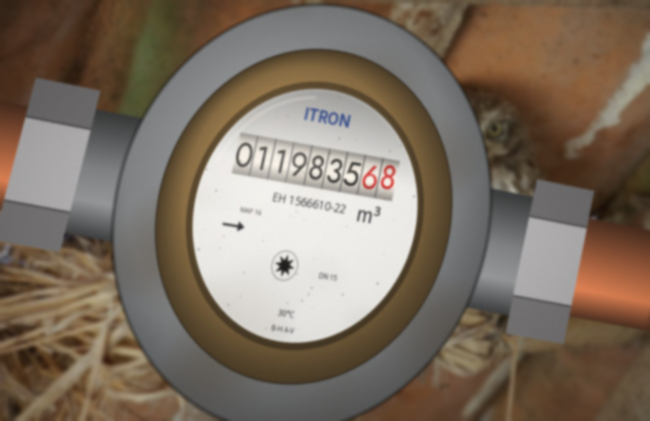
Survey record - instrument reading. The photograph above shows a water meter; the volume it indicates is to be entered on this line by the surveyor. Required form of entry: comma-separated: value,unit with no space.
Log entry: 119835.68,m³
